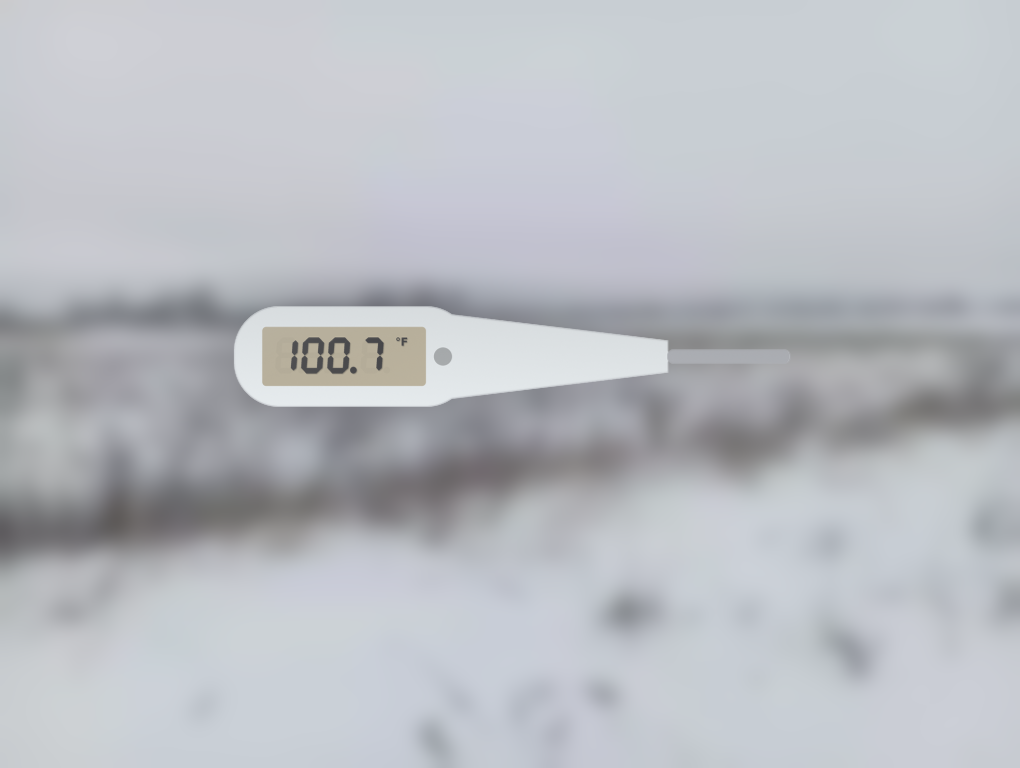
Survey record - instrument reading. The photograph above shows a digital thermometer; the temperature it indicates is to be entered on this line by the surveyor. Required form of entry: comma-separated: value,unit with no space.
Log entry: 100.7,°F
